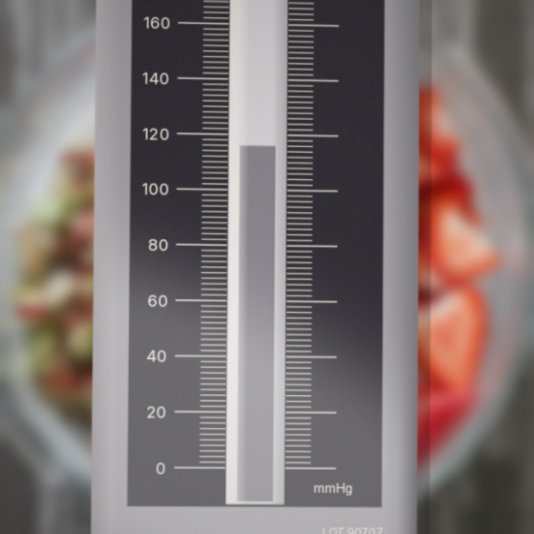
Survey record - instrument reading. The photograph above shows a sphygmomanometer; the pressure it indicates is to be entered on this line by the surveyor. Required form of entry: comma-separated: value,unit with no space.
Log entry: 116,mmHg
